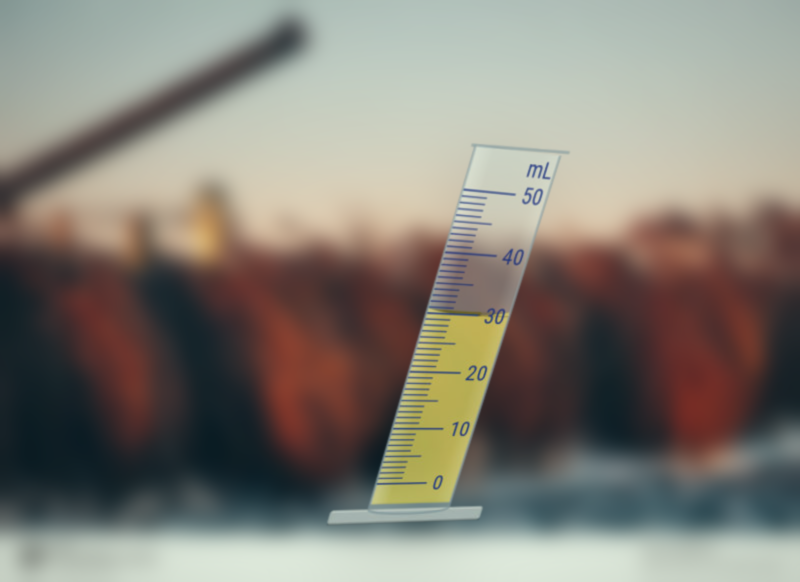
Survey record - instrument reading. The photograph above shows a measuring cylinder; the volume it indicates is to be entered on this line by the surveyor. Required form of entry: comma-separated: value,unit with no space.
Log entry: 30,mL
